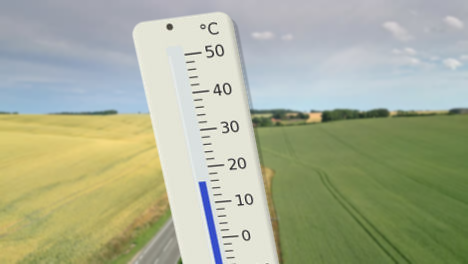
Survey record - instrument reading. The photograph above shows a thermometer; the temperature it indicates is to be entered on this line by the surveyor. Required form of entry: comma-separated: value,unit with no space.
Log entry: 16,°C
